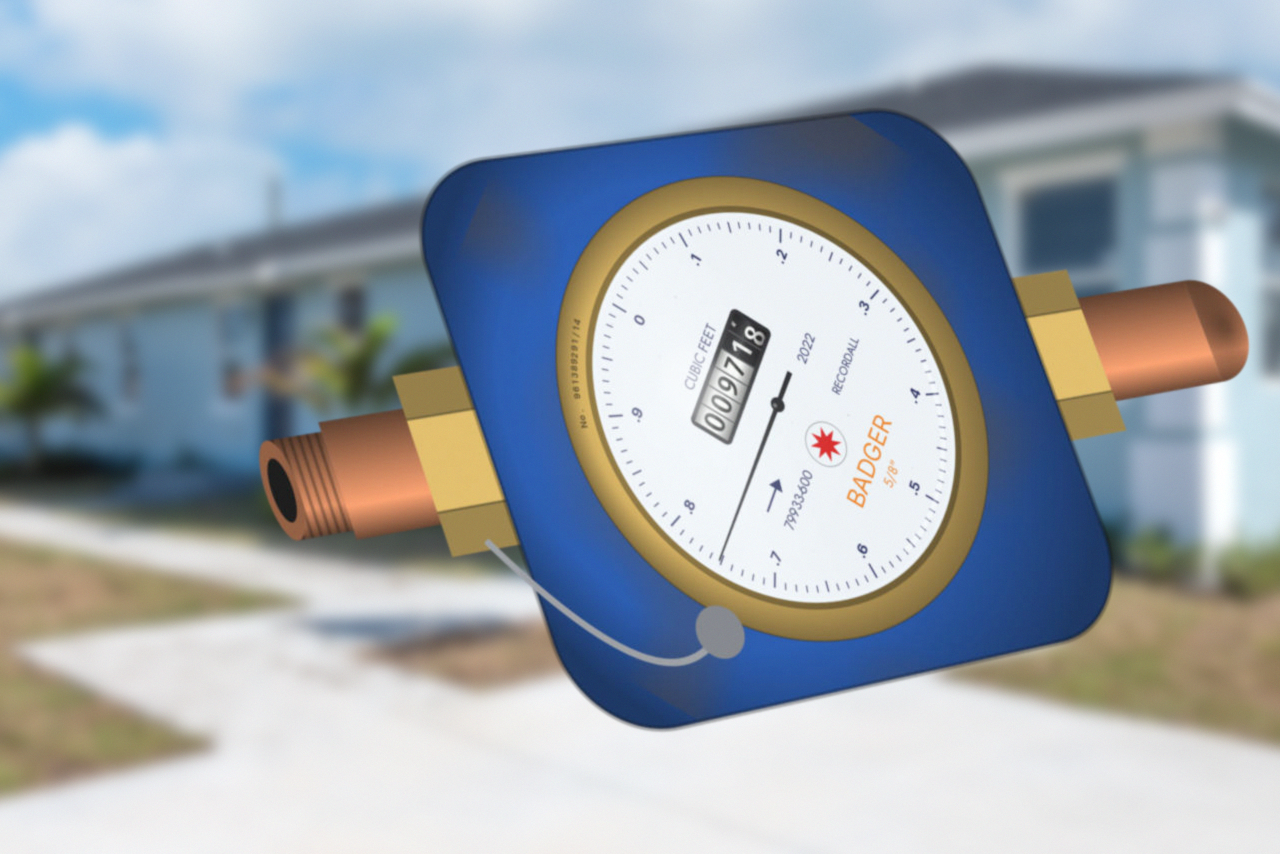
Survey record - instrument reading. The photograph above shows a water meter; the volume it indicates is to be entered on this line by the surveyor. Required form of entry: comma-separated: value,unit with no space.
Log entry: 9717.75,ft³
